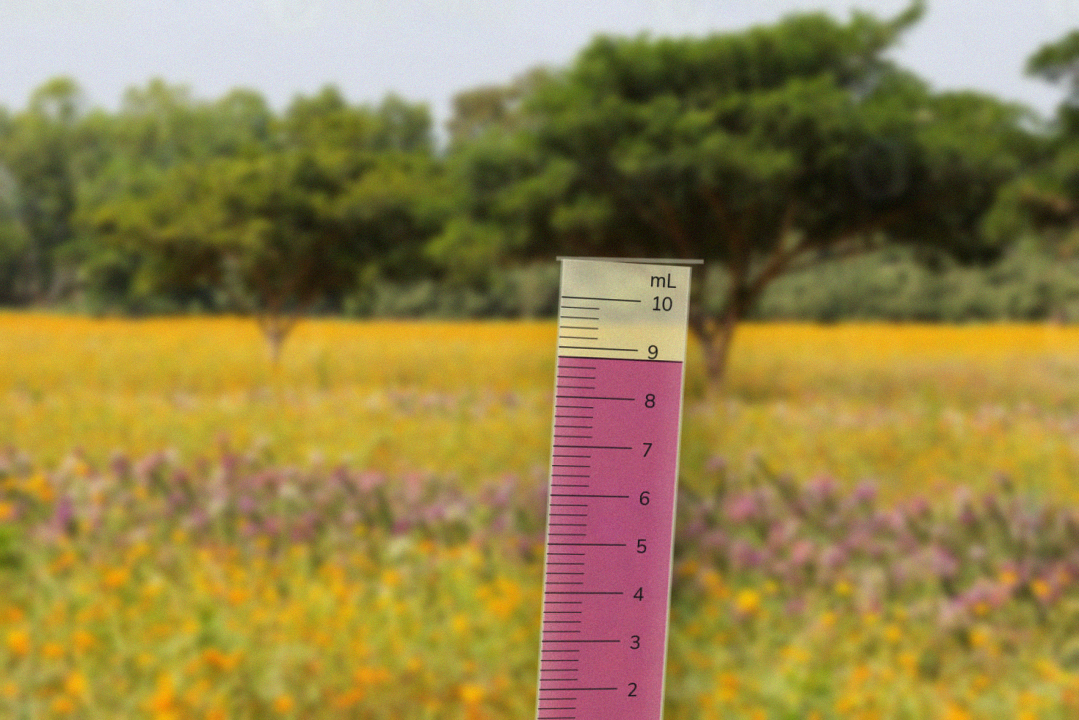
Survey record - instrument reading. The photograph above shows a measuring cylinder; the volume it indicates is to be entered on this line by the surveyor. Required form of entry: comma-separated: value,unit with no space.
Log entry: 8.8,mL
